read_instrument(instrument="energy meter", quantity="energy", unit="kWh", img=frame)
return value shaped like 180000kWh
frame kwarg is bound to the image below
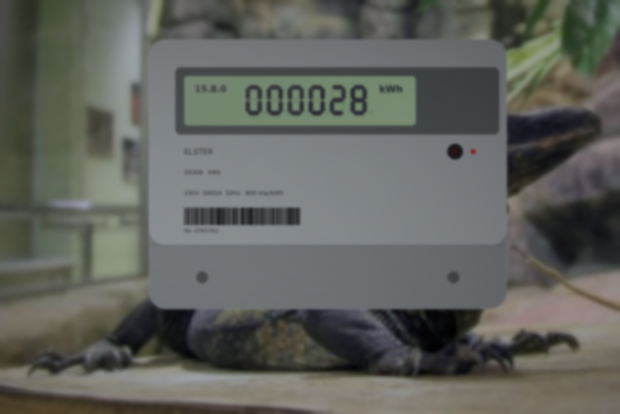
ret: 28kWh
